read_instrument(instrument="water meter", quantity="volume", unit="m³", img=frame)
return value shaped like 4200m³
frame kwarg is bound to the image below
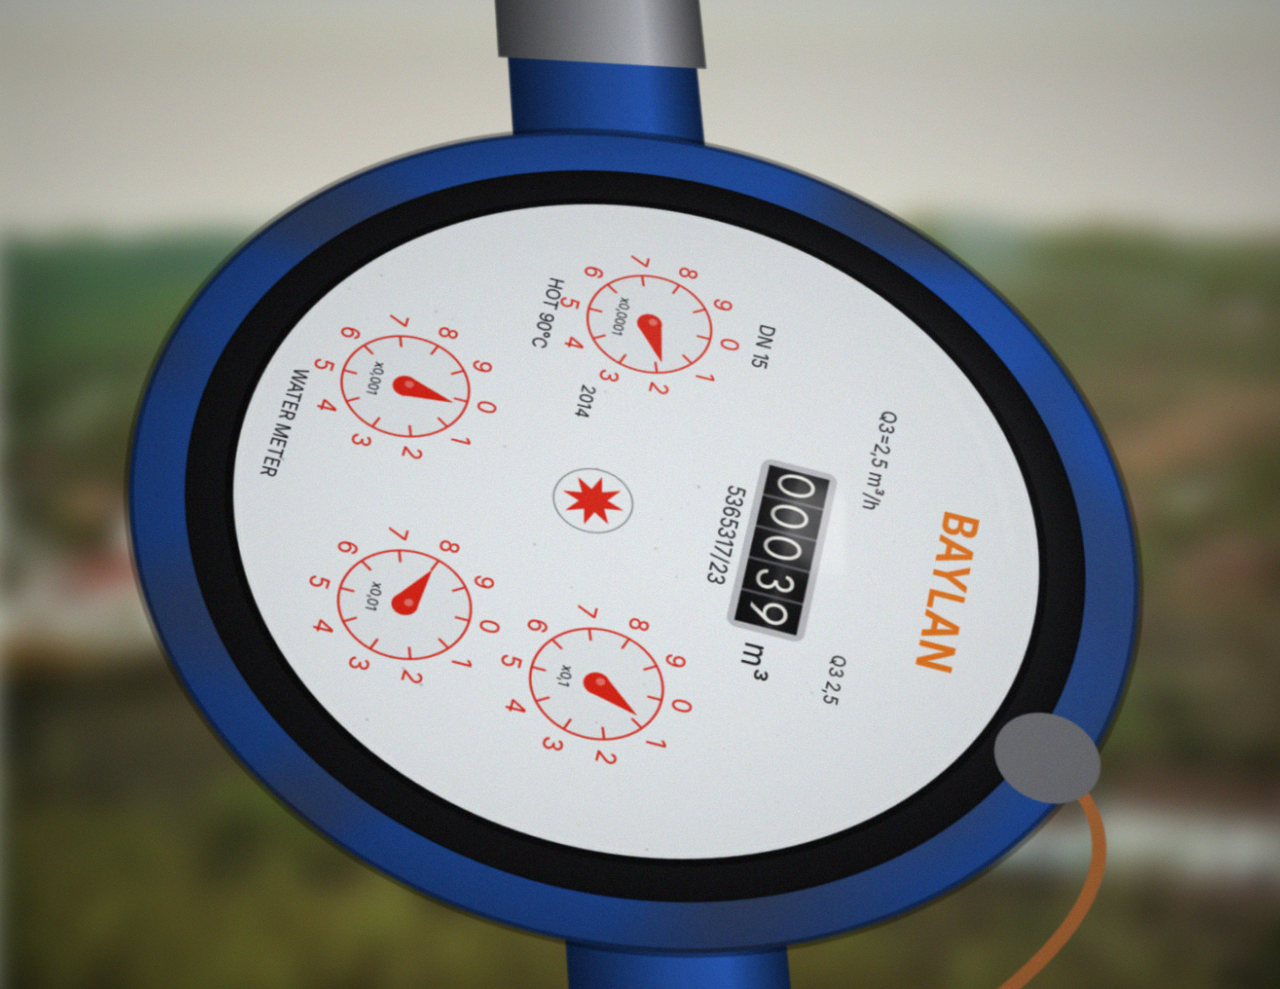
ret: 39.0801m³
